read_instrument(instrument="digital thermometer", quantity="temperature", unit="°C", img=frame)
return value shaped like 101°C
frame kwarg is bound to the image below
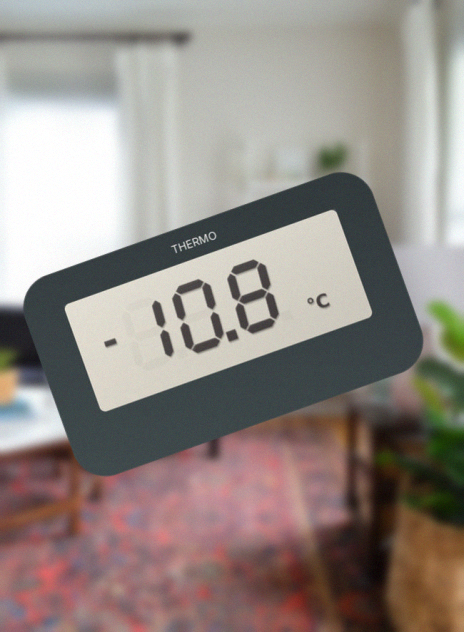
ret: -10.8°C
